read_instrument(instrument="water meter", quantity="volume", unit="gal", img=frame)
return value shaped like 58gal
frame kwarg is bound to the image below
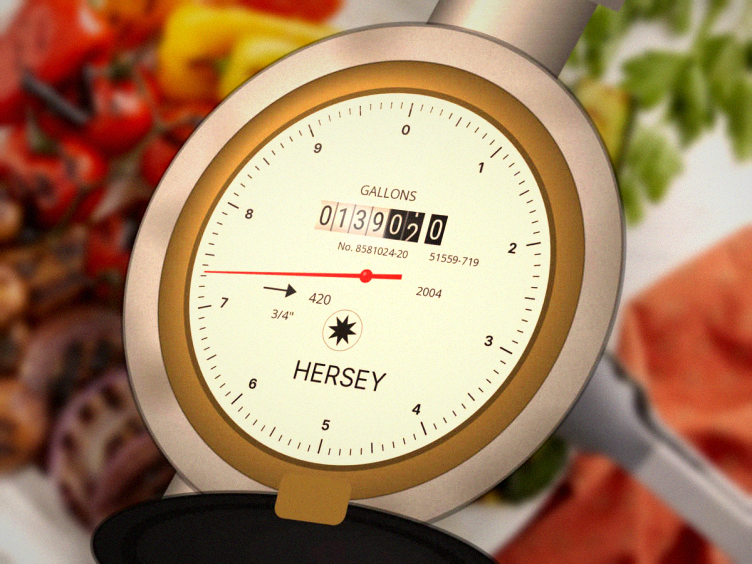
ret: 139017.3gal
